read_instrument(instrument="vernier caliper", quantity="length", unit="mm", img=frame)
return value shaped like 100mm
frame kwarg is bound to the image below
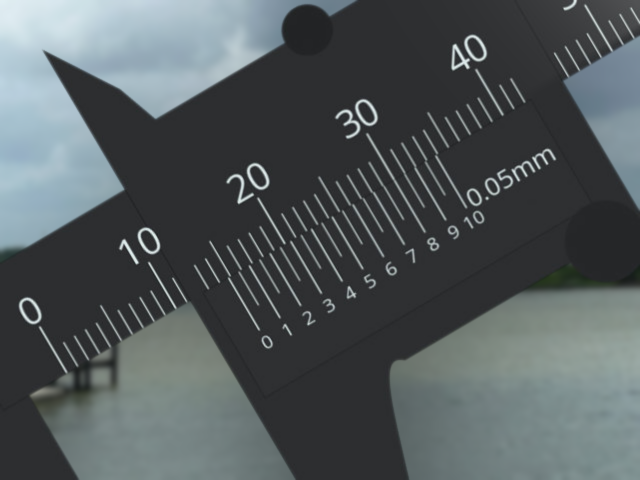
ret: 14.8mm
